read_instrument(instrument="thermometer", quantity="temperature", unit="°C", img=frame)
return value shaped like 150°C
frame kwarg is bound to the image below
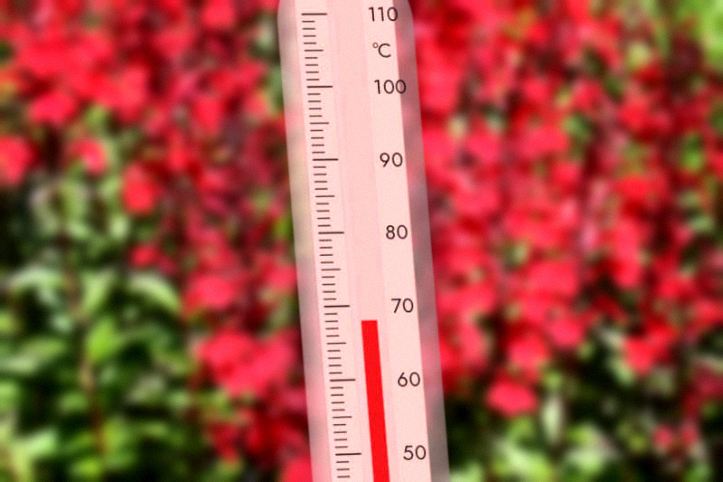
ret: 68°C
